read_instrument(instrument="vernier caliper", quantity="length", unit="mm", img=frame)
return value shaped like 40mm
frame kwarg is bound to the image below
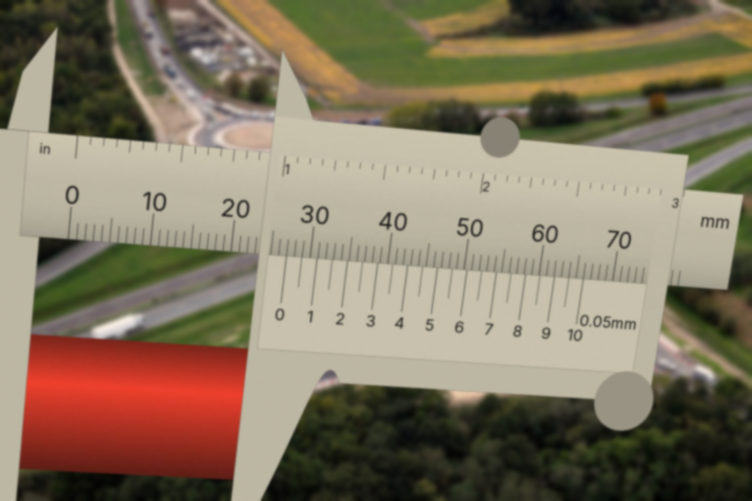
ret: 27.0mm
